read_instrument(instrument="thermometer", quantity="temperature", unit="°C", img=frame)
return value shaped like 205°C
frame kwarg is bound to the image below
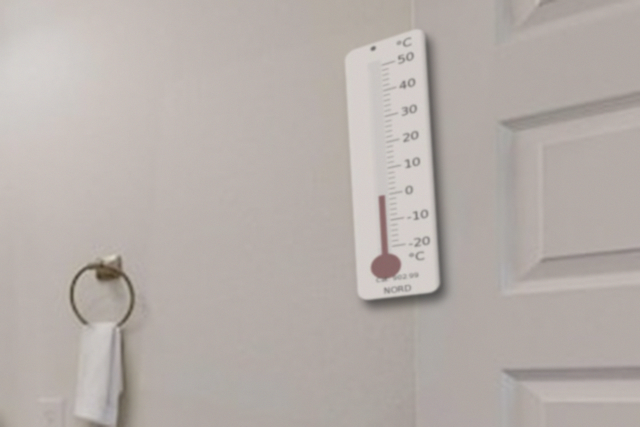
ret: 0°C
